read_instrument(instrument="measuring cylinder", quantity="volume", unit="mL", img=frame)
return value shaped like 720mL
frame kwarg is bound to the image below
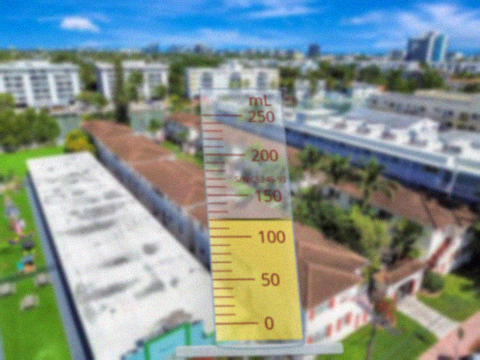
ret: 120mL
